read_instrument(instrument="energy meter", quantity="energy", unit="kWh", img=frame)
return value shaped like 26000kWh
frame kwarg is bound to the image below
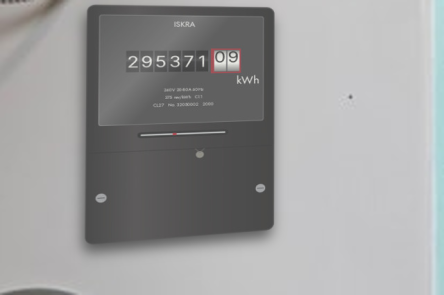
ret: 295371.09kWh
